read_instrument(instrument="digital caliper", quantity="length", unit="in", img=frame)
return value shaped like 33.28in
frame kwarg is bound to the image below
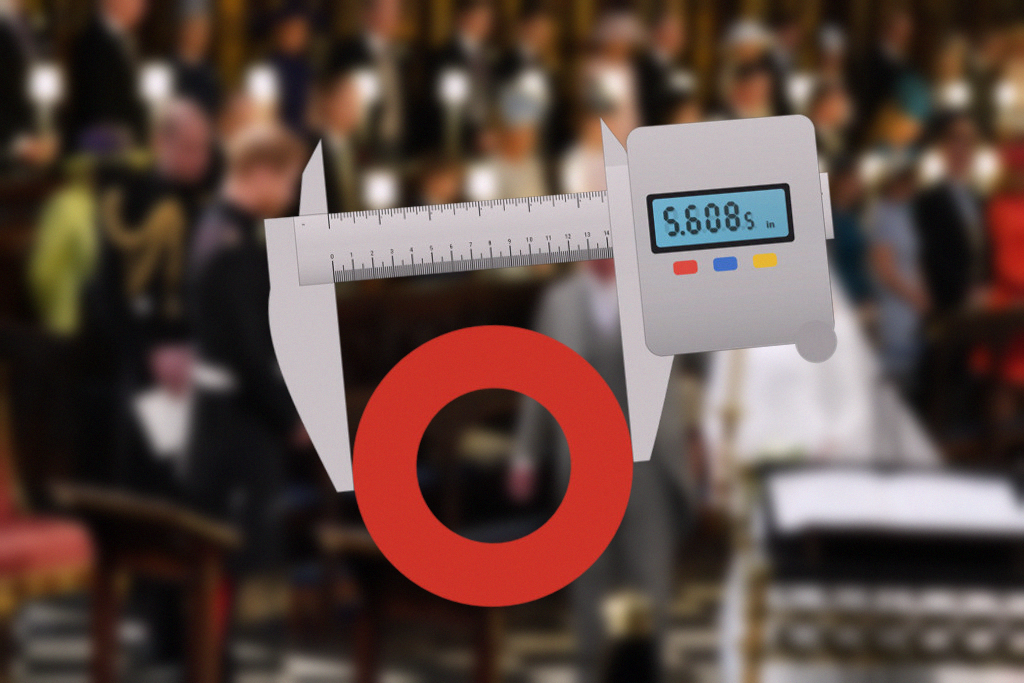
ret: 5.6085in
